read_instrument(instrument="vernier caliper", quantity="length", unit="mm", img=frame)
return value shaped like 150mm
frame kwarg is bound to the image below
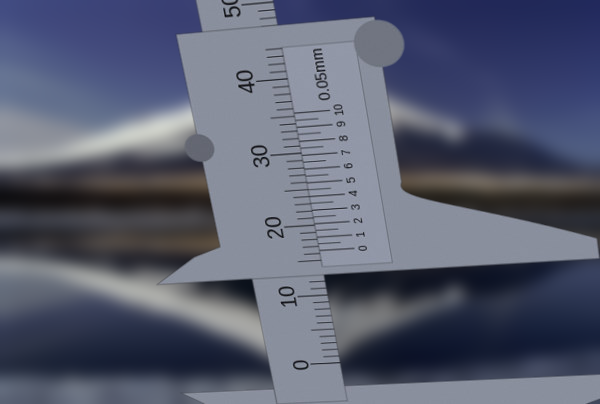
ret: 16.4mm
